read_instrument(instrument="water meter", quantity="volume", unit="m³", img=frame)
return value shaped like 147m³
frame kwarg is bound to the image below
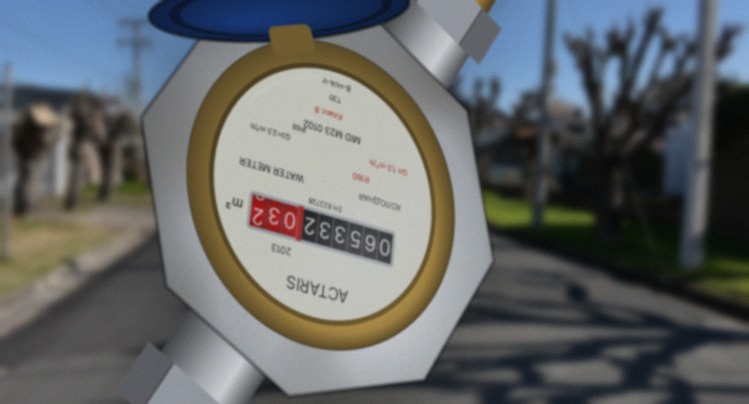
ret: 65332.032m³
